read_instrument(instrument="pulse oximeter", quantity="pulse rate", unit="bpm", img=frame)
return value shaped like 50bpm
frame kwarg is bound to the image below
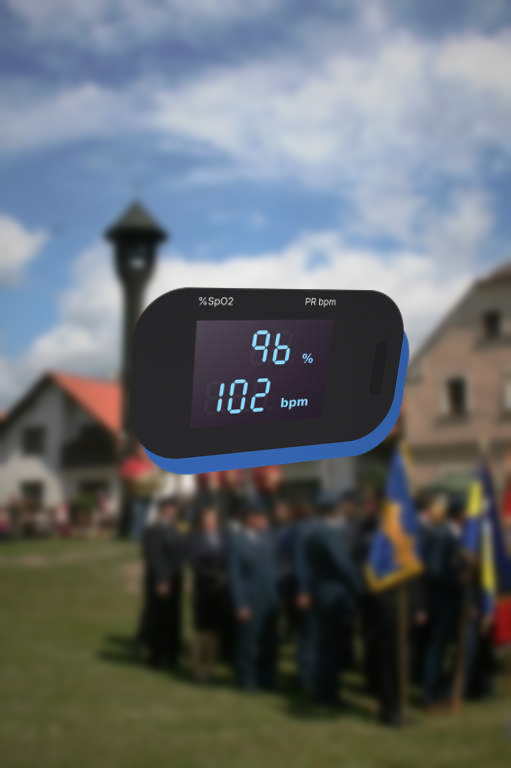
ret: 102bpm
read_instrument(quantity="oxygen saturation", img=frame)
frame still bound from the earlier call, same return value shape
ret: 96%
